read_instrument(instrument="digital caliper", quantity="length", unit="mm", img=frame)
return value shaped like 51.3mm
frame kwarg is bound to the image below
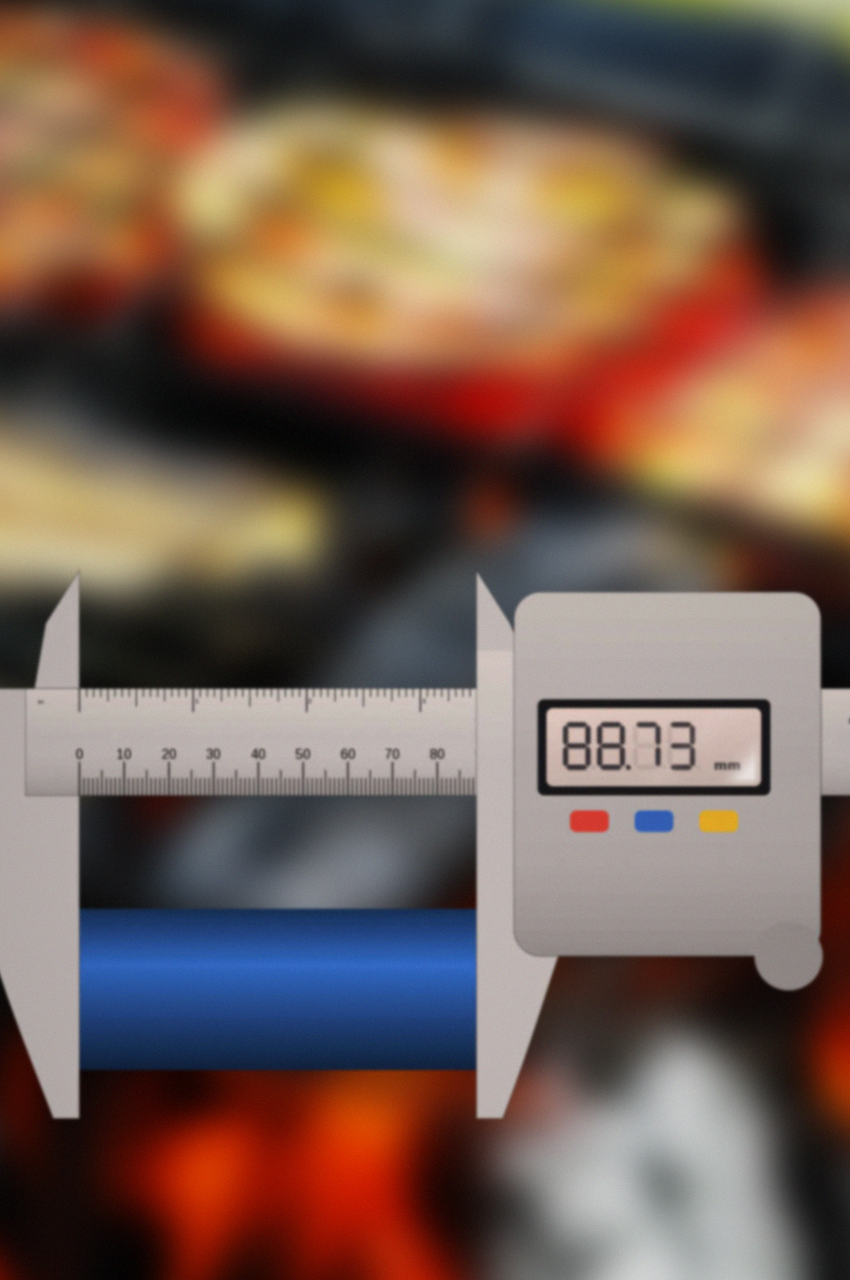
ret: 88.73mm
